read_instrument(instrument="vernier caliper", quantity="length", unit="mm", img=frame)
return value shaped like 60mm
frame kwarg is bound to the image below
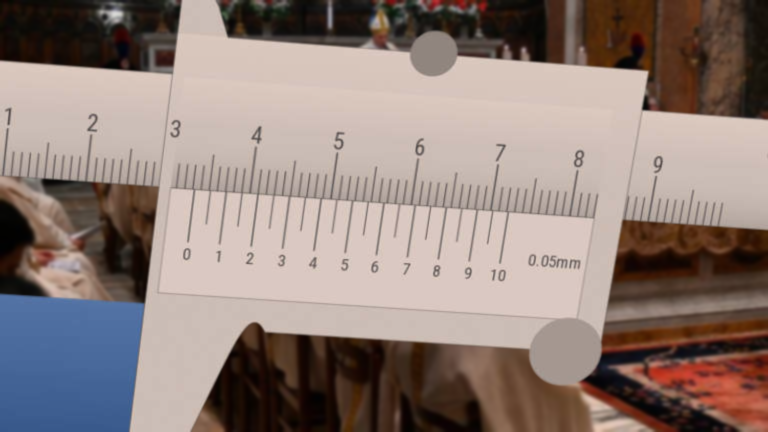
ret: 33.2mm
